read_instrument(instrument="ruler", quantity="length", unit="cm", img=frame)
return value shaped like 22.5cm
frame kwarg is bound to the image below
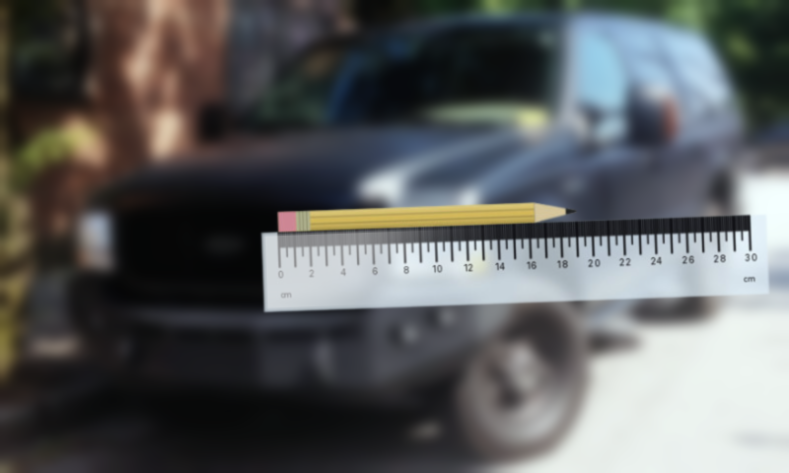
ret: 19cm
